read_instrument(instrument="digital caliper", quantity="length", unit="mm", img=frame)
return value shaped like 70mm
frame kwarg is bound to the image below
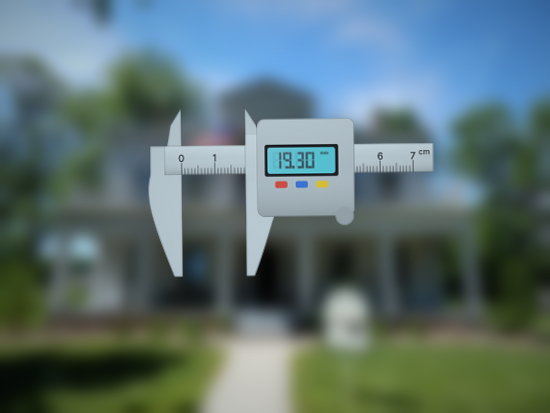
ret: 19.30mm
